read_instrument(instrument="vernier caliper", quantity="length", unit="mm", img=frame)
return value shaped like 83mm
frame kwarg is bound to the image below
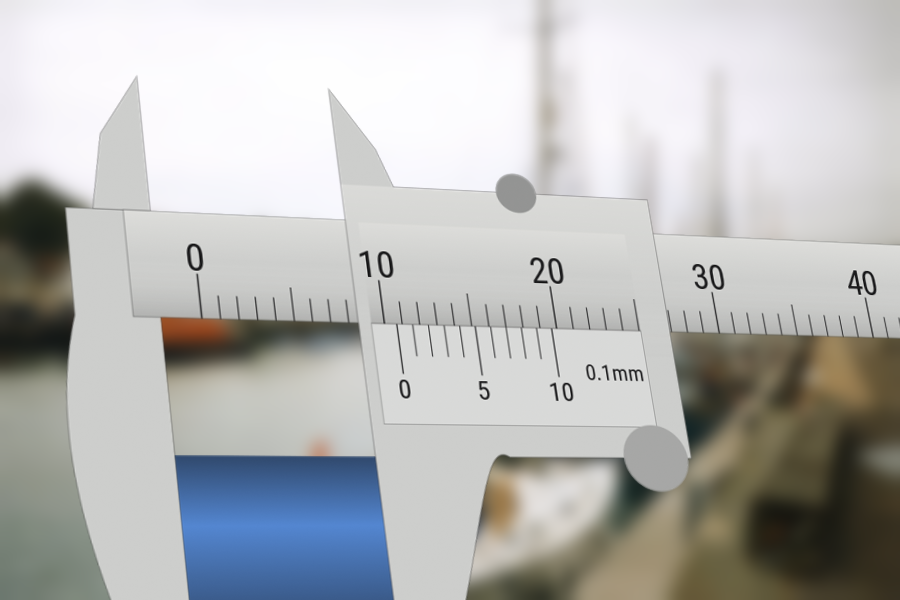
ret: 10.7mm
